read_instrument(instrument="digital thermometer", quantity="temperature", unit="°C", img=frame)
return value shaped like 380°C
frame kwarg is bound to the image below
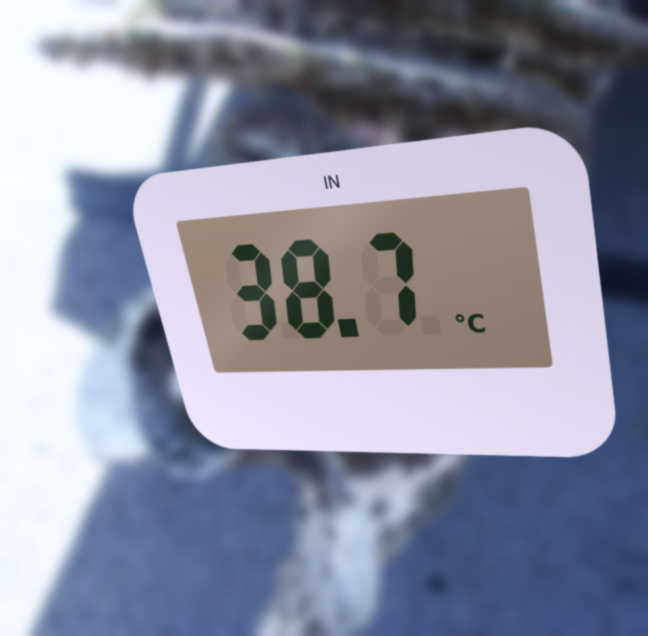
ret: 38.7°C
